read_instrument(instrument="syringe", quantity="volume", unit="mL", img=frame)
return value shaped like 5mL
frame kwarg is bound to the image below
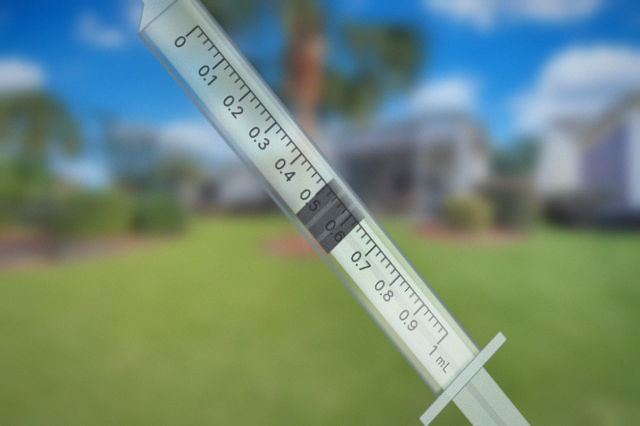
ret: 0.5mL
